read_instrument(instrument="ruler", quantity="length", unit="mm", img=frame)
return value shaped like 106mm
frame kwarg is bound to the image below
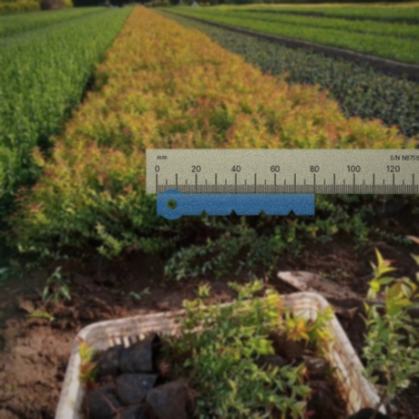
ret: 80mm
